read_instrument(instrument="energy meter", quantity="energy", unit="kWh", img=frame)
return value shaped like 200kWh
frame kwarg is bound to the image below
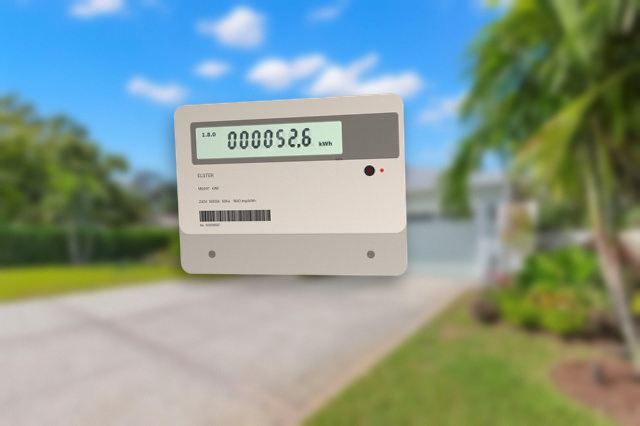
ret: 52.6kWh
